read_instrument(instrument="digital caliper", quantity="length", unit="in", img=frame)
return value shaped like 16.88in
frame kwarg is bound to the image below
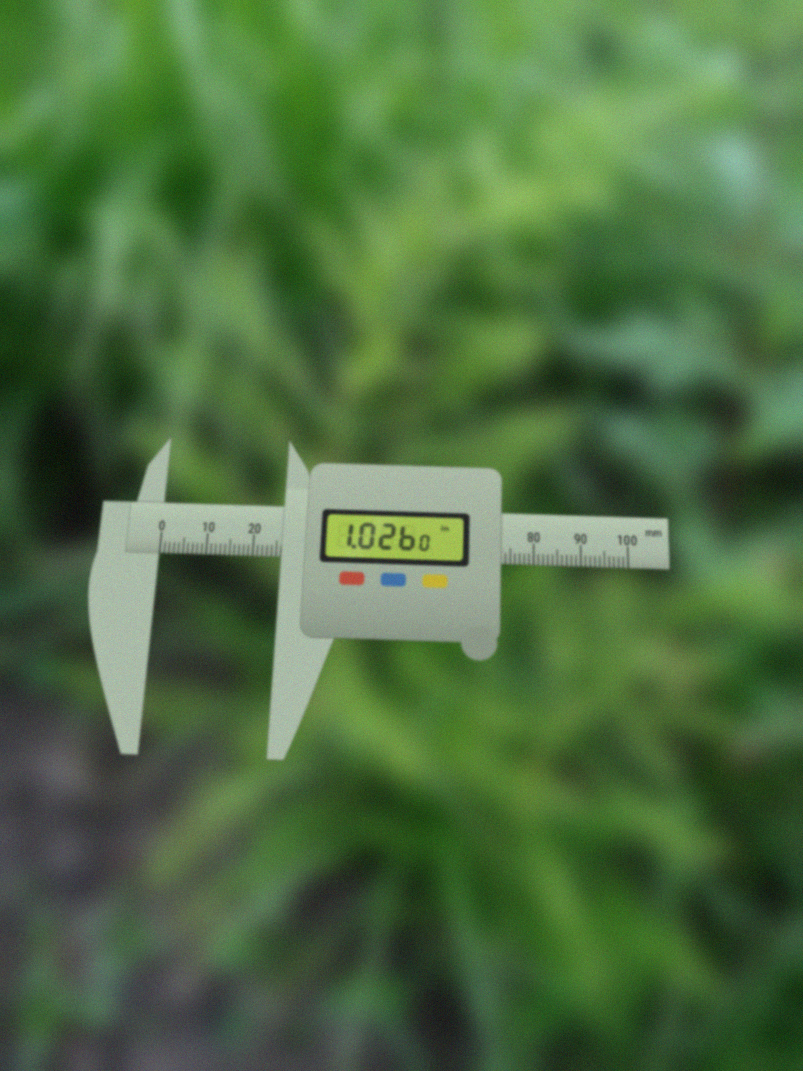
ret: 1.0260in
